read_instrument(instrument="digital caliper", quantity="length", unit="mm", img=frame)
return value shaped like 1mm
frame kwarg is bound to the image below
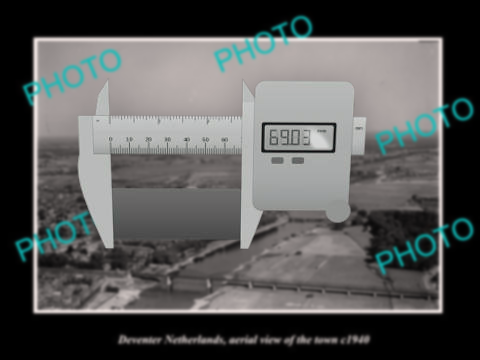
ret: 69.03mm
